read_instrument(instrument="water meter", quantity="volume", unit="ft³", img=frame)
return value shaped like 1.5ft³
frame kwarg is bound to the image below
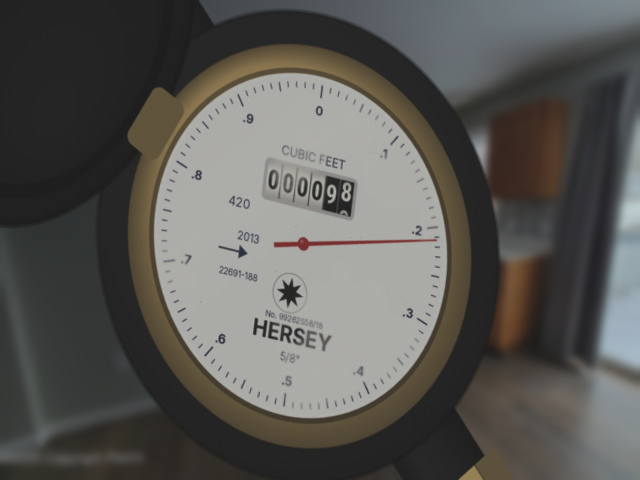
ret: 98.21ft³
